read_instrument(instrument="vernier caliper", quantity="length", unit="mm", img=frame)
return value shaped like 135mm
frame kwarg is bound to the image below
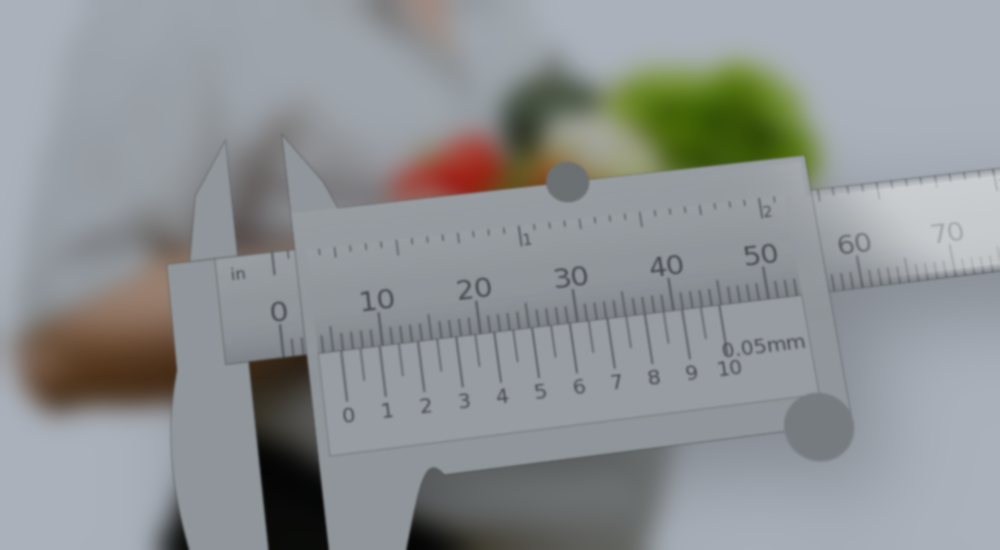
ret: 5.8mm
